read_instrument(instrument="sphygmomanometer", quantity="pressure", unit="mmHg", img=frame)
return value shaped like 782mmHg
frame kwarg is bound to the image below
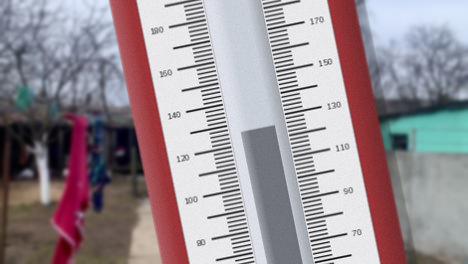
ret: 126mmHg
